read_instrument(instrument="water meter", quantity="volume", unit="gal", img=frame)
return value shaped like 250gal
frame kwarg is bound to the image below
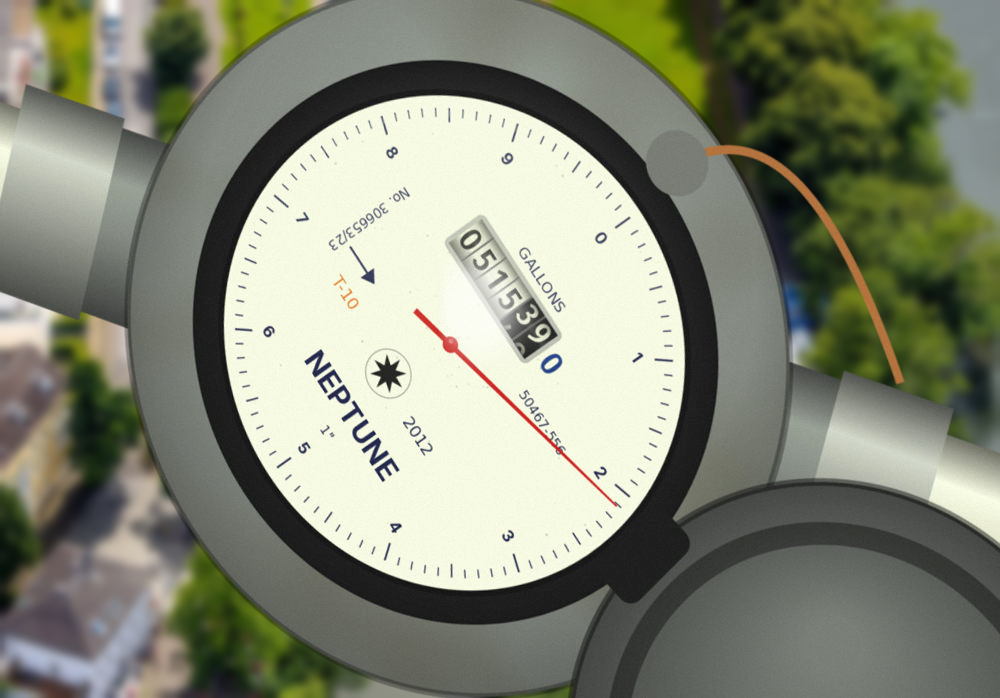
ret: 515392.1gal
